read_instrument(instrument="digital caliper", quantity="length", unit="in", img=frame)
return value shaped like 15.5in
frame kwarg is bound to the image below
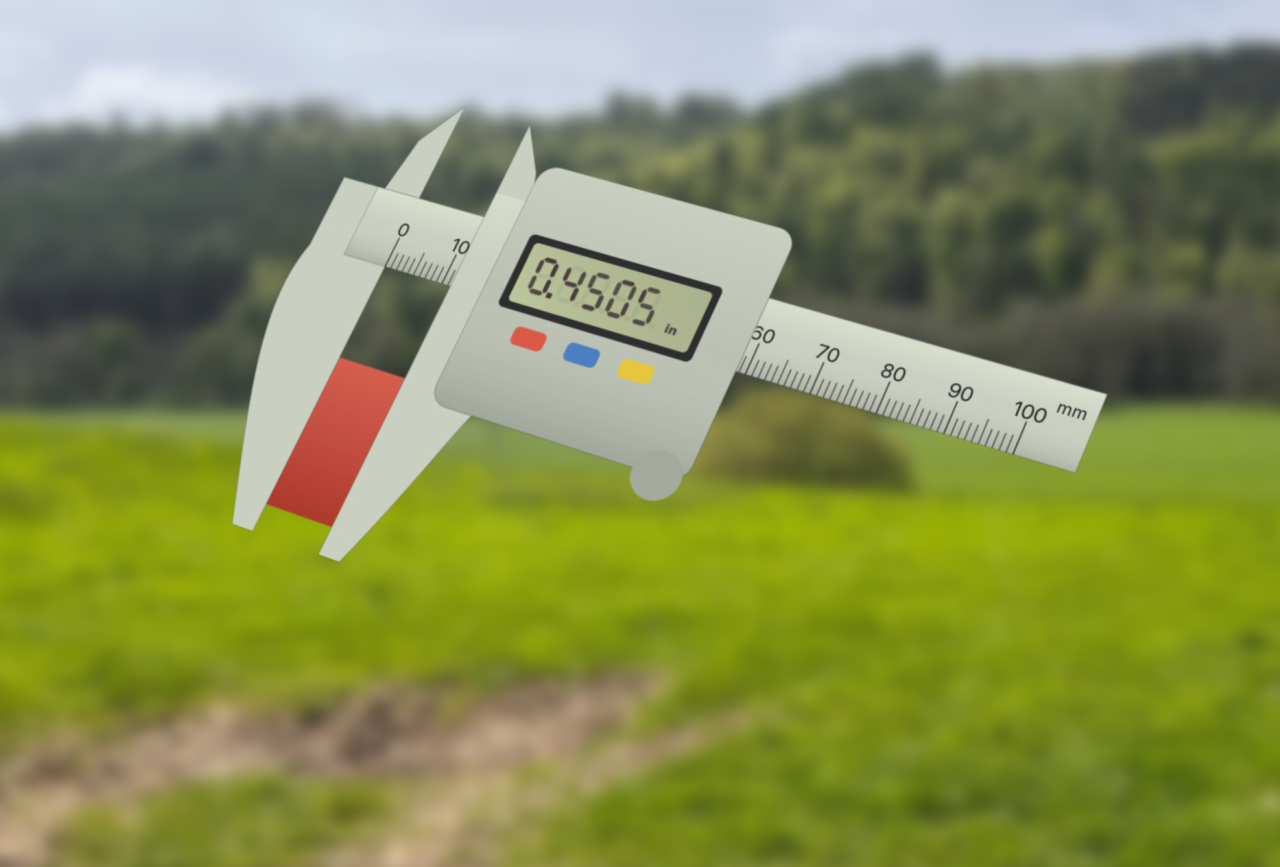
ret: 0.4505in
